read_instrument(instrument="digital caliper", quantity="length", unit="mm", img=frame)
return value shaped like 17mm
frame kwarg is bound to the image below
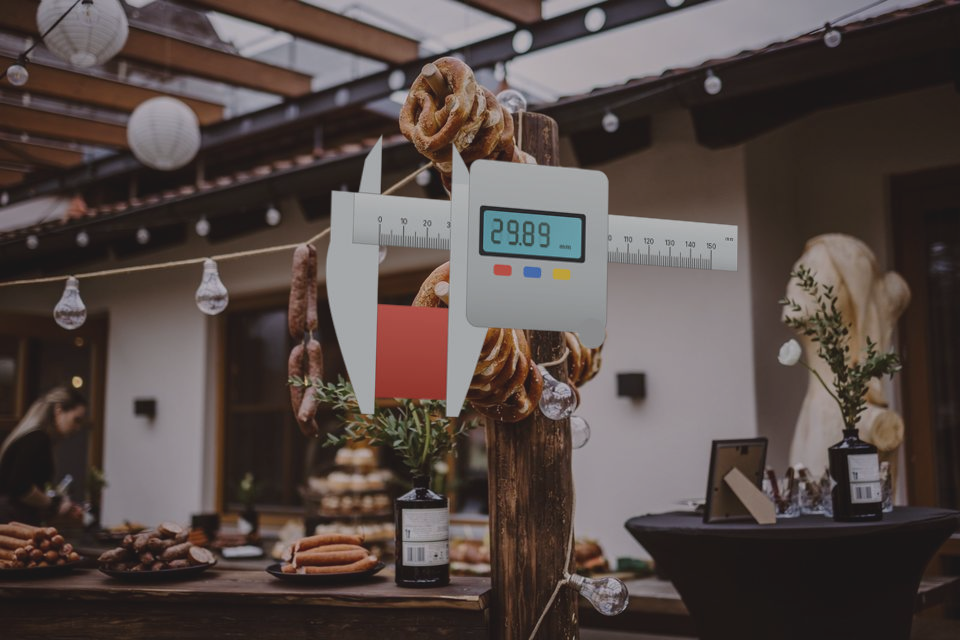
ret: 29.89mm
